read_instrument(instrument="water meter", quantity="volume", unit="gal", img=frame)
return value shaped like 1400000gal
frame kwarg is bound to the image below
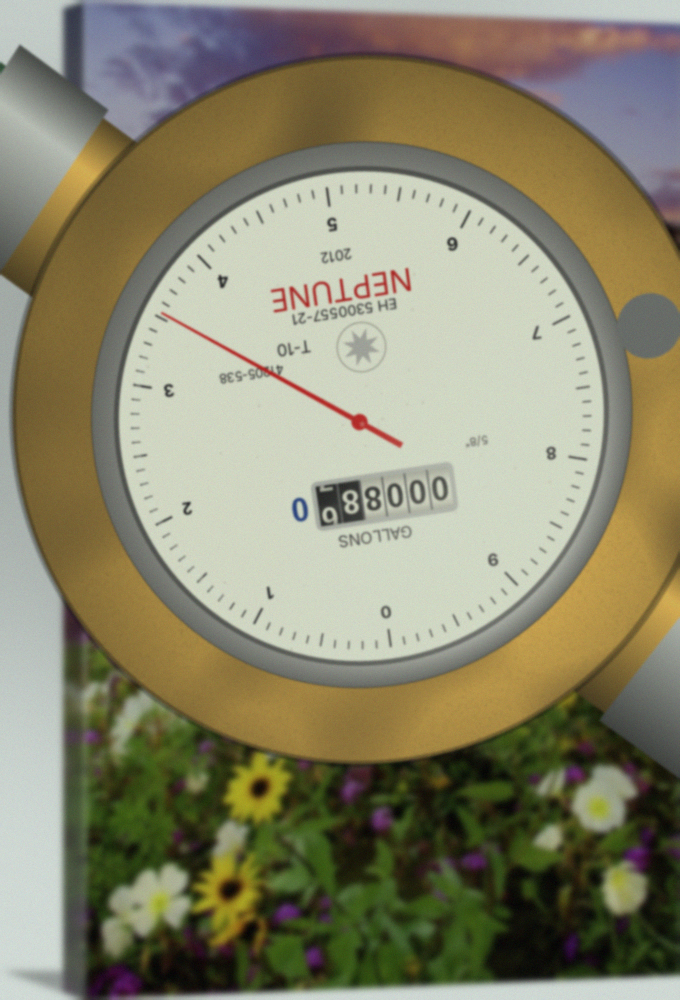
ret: 8863.5gal
